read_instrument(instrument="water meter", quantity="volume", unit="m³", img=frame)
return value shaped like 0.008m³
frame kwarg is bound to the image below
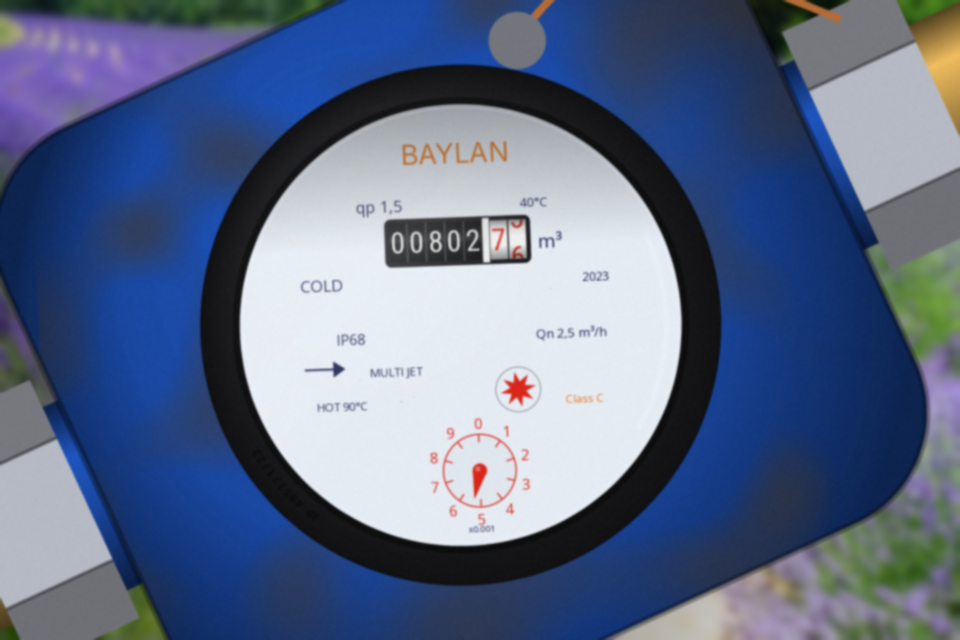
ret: 802.755m³
